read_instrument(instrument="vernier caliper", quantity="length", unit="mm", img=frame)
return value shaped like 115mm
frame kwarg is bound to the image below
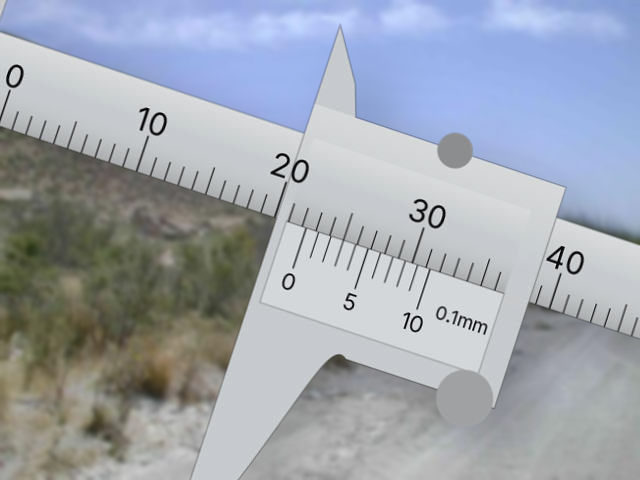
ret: 22.3mm
